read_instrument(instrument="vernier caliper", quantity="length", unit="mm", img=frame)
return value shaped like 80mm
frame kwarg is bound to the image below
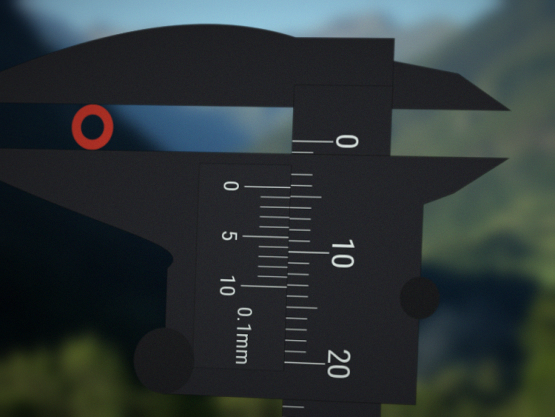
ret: 4.2mm
